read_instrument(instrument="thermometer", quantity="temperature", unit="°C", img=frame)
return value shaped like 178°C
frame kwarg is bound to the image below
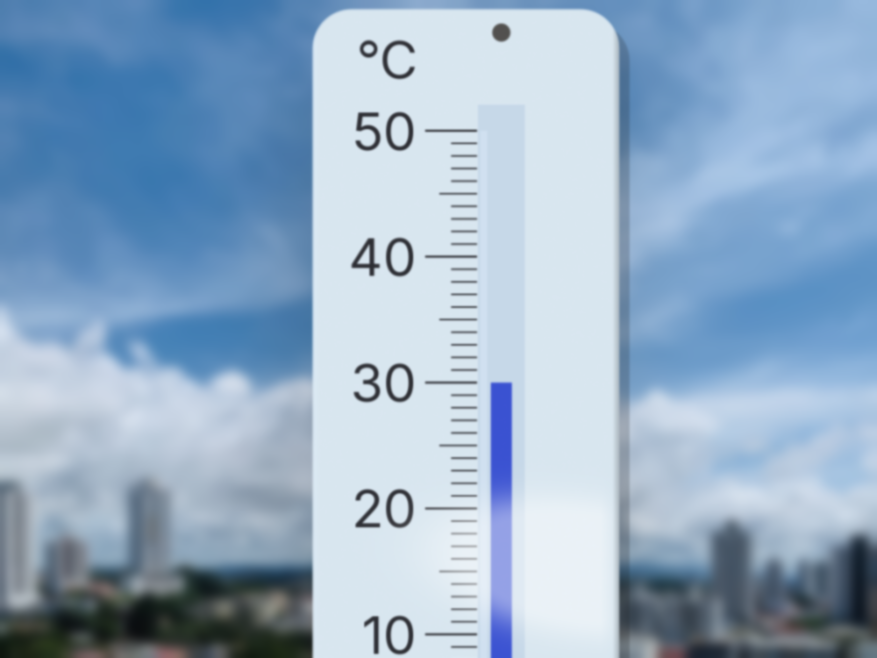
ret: 30°C
